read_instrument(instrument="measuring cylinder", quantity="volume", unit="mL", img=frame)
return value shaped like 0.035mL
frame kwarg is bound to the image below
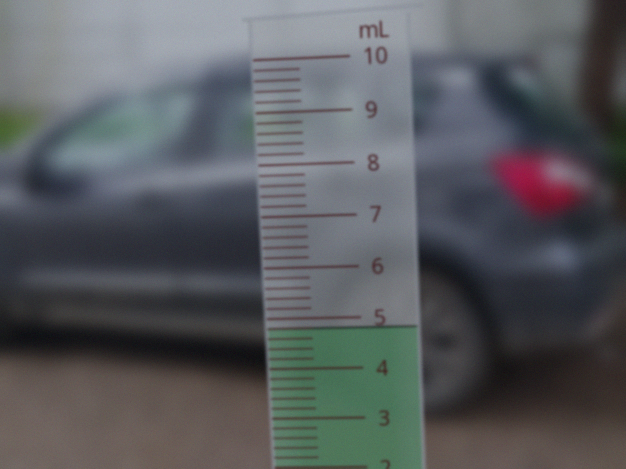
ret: 4.8mL
